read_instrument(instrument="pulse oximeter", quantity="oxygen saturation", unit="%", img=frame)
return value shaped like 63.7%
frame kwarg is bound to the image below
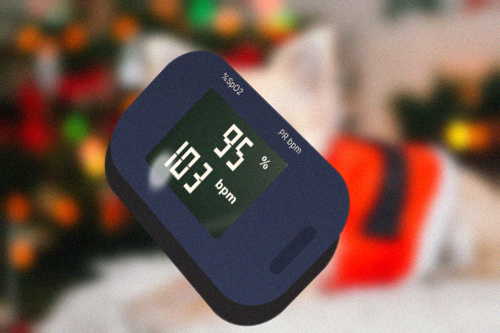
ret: 95%
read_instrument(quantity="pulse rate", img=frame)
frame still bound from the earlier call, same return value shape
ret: 103bpm
